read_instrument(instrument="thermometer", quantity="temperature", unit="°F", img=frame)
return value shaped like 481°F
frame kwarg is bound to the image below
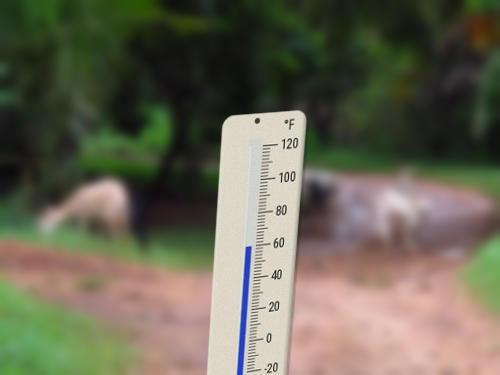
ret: 60°F
